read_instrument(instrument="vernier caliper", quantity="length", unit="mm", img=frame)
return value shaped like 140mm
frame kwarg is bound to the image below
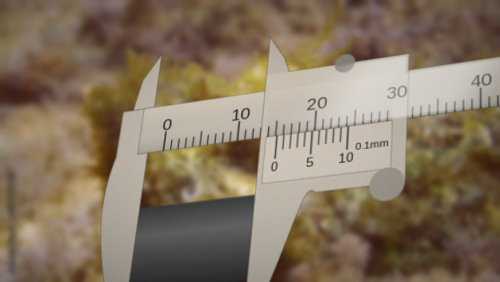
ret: 15.2mm
